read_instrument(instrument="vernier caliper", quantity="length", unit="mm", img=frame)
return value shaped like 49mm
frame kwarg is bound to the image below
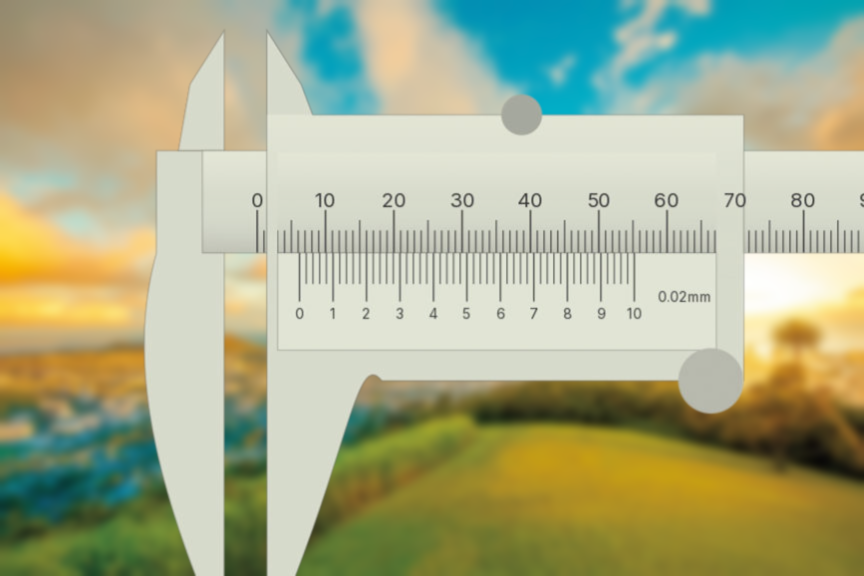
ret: 6.2mm
